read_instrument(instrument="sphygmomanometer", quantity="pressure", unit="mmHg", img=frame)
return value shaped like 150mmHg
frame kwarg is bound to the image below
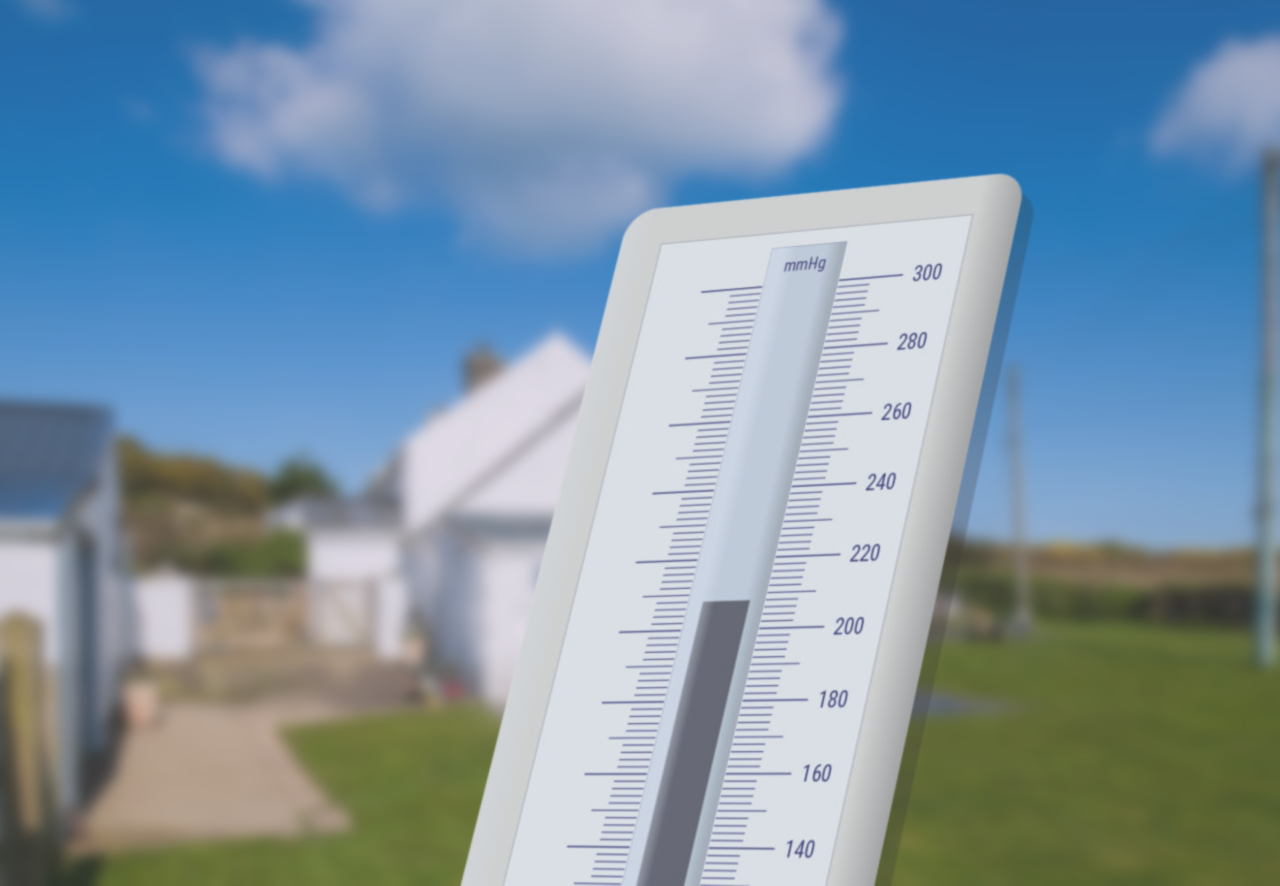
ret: 208mmHg
